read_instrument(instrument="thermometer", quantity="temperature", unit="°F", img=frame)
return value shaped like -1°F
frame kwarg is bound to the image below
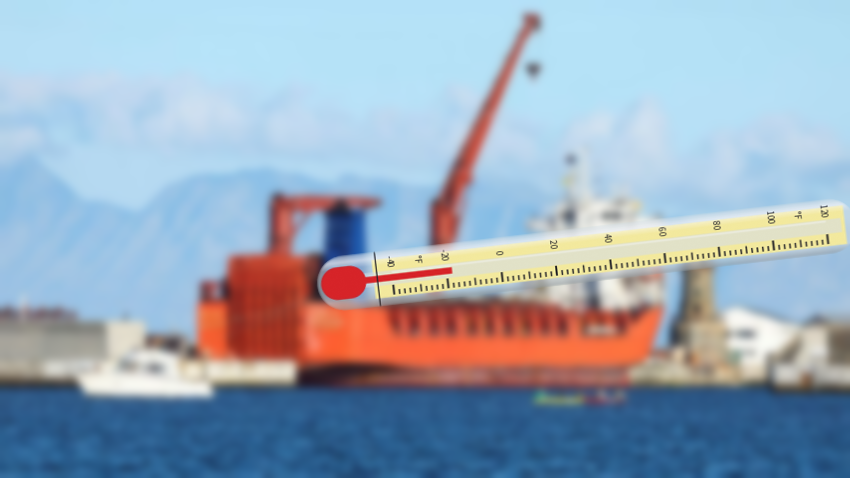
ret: -18°F
